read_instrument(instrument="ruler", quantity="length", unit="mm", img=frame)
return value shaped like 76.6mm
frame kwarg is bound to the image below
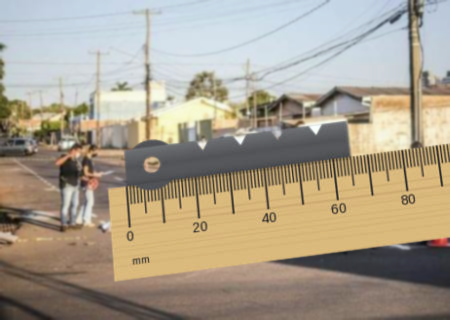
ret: 65mm
